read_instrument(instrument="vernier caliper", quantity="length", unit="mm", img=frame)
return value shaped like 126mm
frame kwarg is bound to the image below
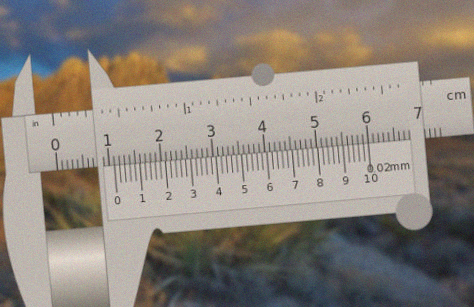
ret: 11.0mm
